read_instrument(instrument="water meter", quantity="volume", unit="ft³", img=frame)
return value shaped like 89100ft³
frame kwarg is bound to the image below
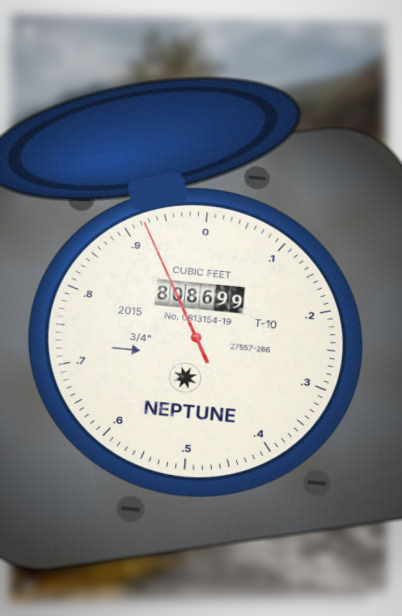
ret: 808698.92ft³
